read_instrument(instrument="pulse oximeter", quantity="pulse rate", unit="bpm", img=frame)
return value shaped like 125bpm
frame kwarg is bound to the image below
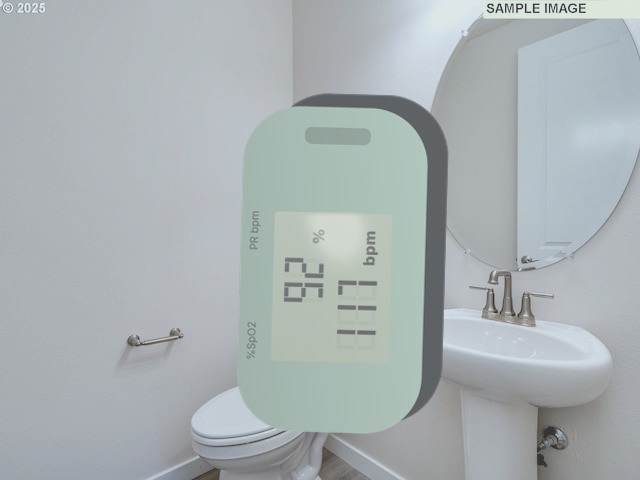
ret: 117bpm
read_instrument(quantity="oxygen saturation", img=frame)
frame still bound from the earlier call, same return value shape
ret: 92%
